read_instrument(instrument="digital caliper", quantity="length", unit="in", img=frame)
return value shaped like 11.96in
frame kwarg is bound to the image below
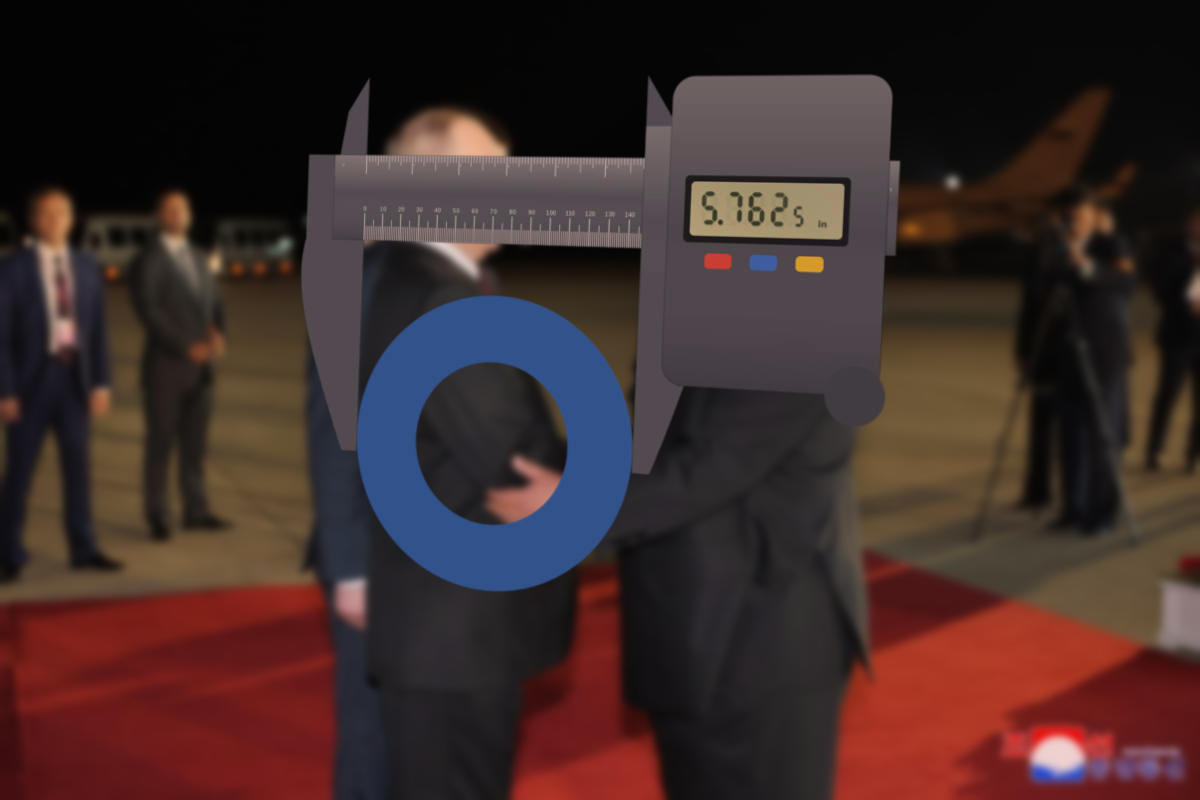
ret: 5.7625in
